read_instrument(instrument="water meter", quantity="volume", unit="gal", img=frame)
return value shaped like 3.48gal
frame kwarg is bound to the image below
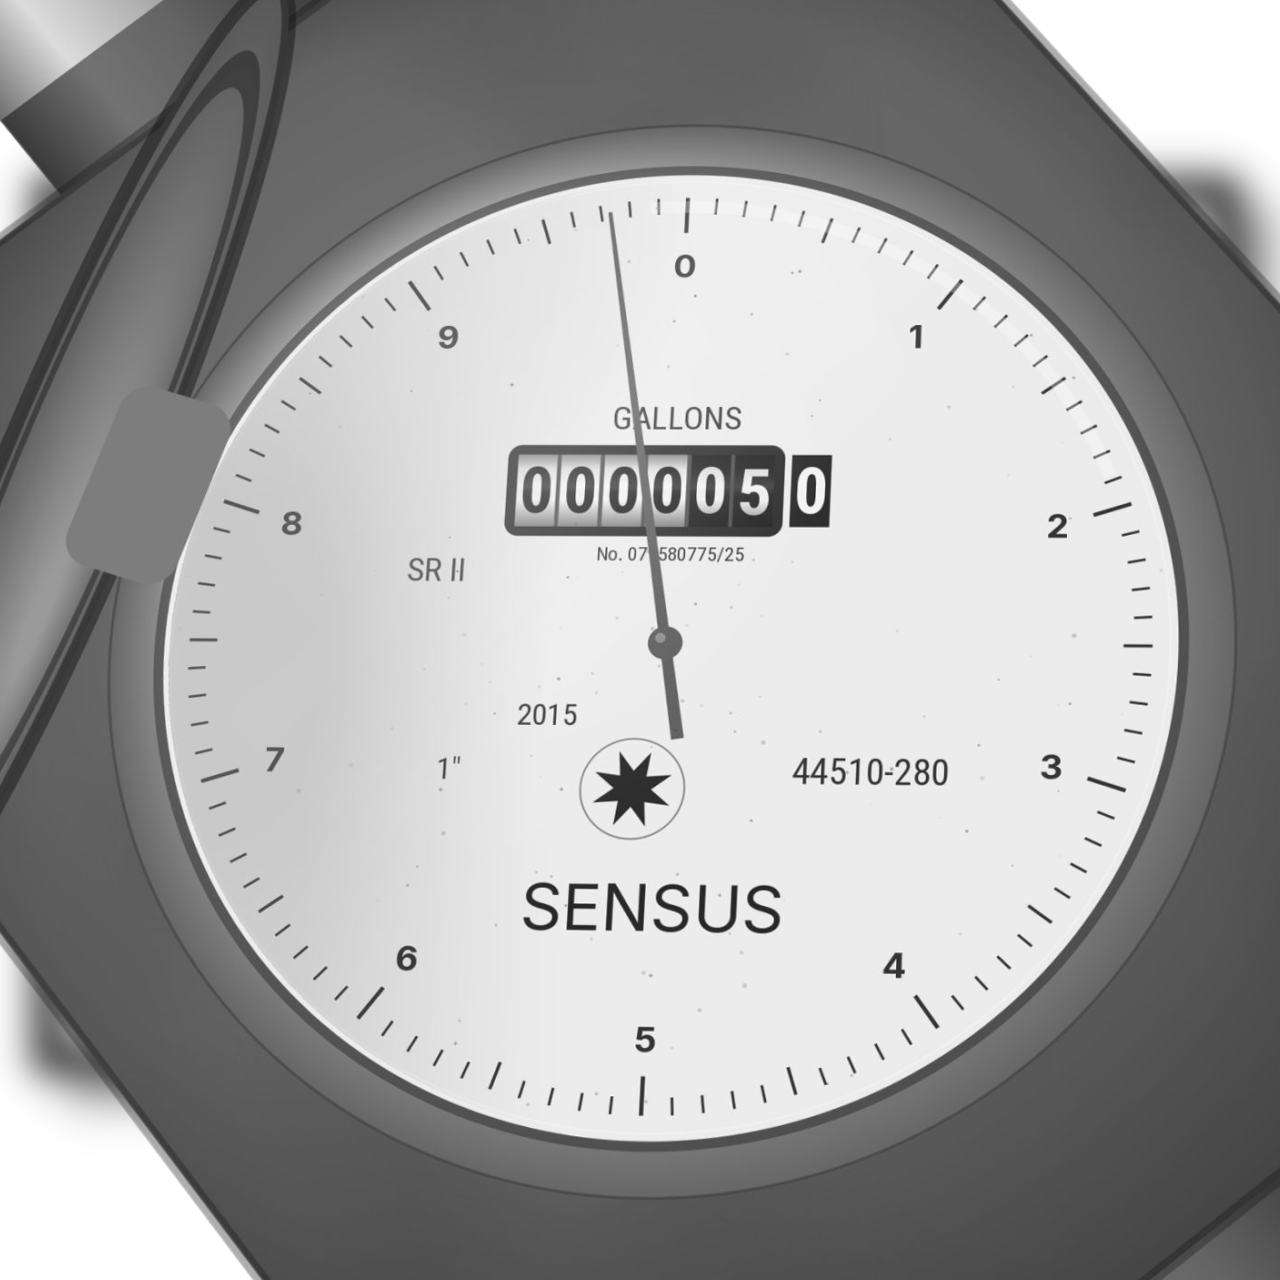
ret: 49.7gal
